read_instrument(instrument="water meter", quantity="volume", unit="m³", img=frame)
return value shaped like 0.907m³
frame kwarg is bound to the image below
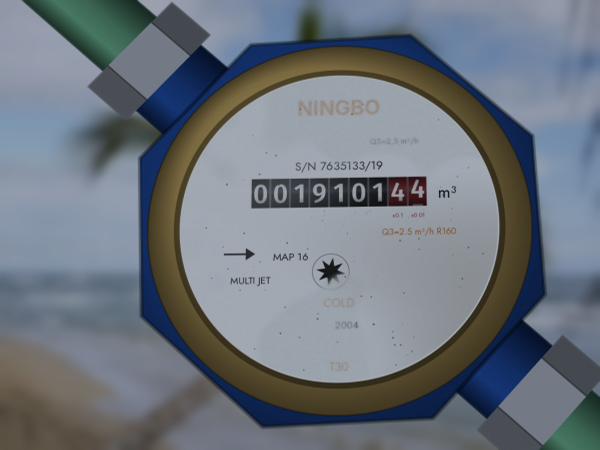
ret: 19101.44m³
